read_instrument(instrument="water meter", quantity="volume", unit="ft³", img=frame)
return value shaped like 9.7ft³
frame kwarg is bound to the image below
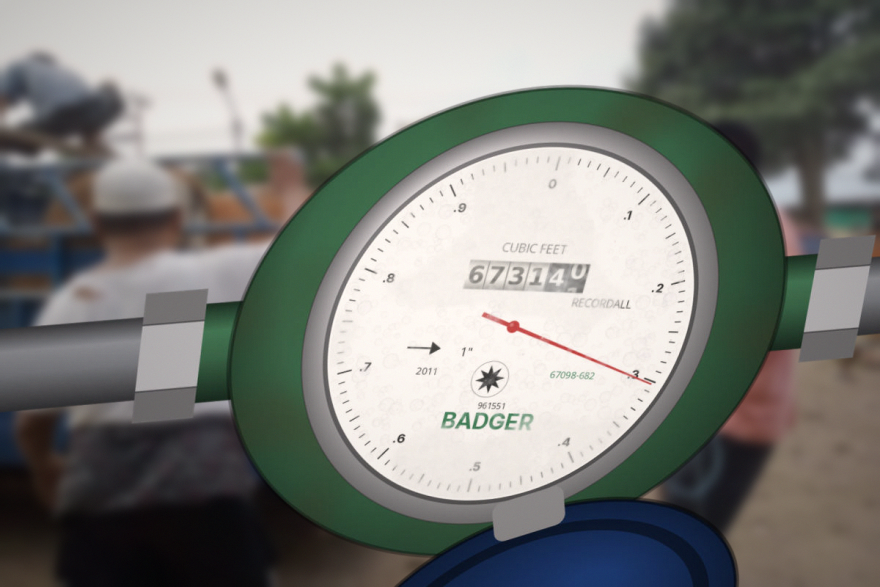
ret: 673140.30ft³
